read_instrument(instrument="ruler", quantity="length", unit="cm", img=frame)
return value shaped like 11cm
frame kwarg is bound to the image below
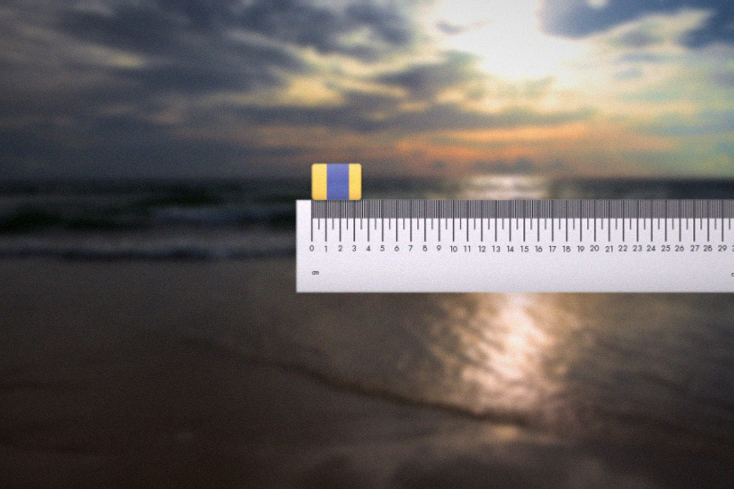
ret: 3.5cm
